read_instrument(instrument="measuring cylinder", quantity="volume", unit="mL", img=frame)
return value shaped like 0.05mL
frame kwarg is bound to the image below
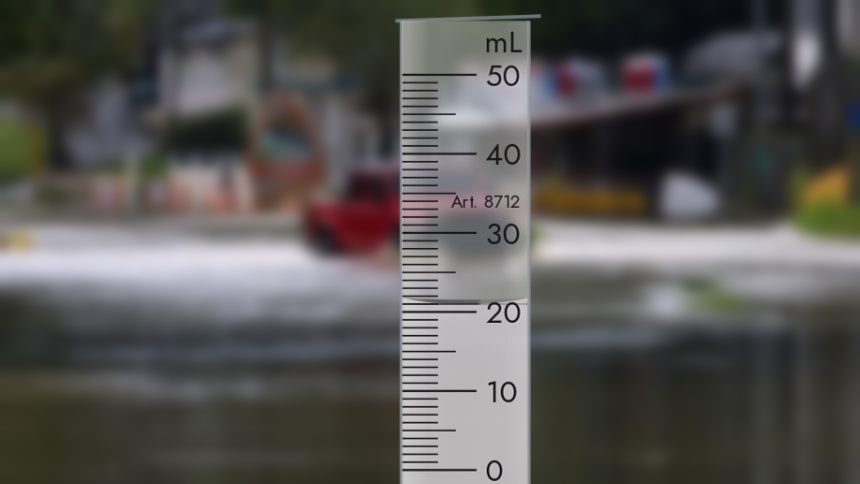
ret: 21mL
